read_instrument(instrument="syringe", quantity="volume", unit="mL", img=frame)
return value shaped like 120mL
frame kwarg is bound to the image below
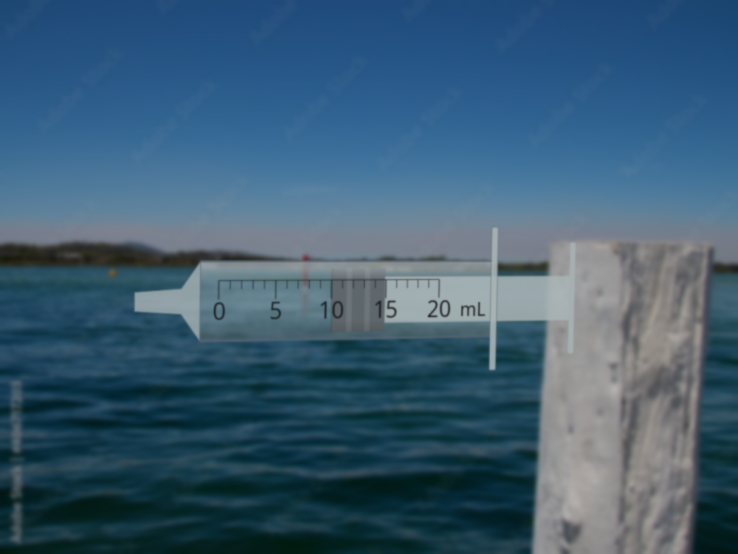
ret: 10mL
